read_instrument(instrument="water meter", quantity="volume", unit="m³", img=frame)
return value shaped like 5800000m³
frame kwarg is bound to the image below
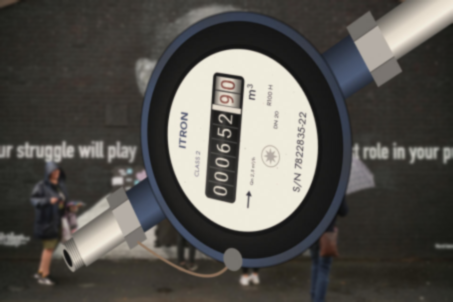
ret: 652.90m³
